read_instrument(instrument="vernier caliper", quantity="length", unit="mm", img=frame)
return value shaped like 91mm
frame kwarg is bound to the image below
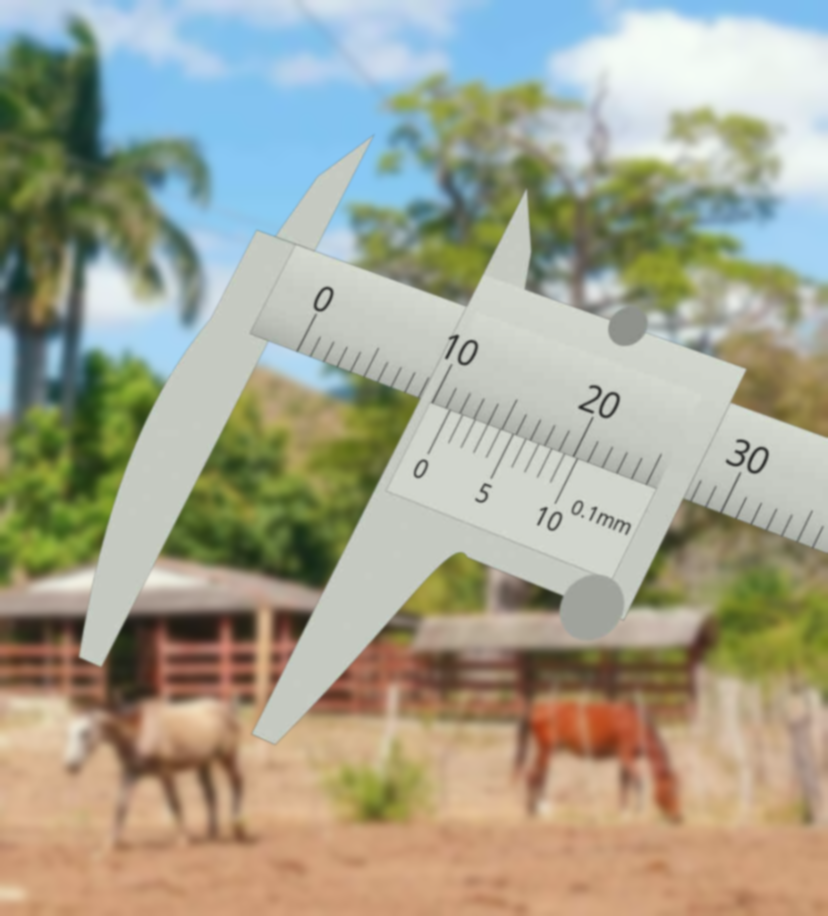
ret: 11.3mm
